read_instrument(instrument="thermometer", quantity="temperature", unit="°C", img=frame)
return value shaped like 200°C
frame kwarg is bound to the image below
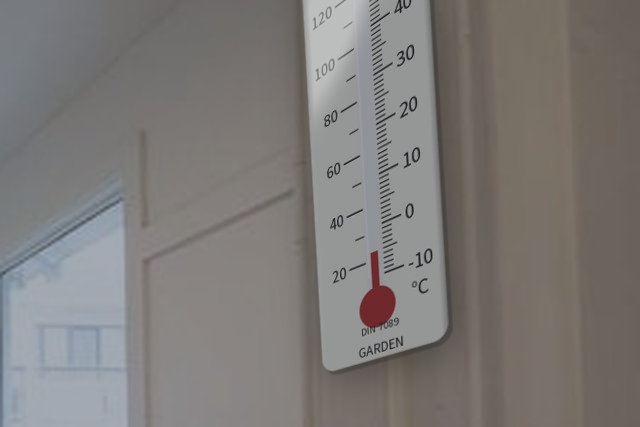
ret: -5°C
